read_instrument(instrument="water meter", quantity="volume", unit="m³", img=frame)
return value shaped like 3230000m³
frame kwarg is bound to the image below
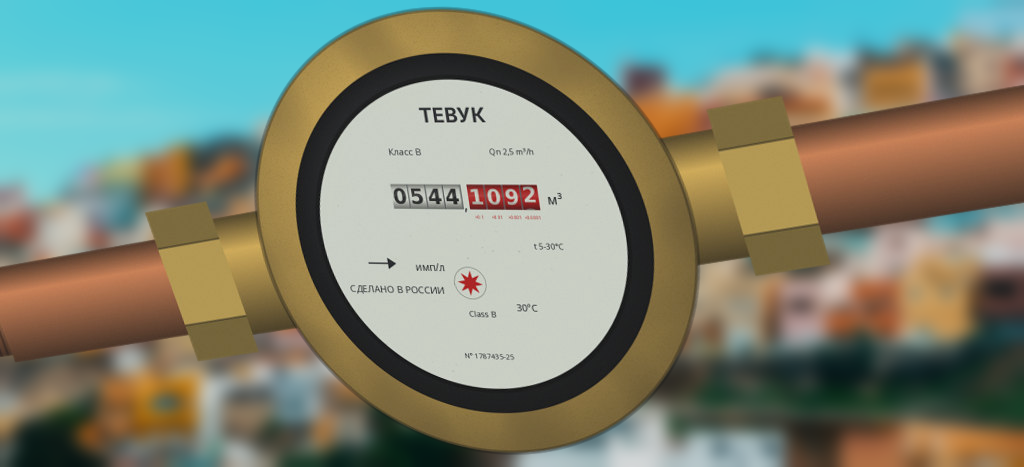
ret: 544.1092m³
